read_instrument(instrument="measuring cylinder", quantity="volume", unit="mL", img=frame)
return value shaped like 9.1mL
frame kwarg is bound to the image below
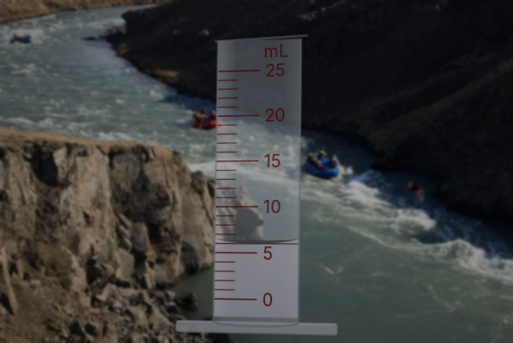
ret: 6mL
